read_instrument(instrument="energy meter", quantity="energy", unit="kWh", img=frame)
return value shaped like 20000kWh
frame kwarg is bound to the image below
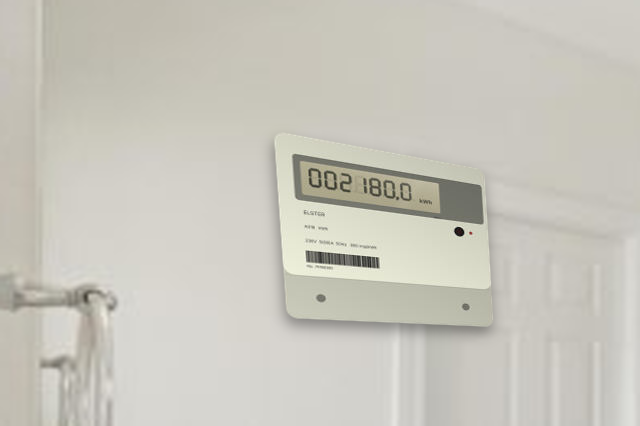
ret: 2180.0kWh
